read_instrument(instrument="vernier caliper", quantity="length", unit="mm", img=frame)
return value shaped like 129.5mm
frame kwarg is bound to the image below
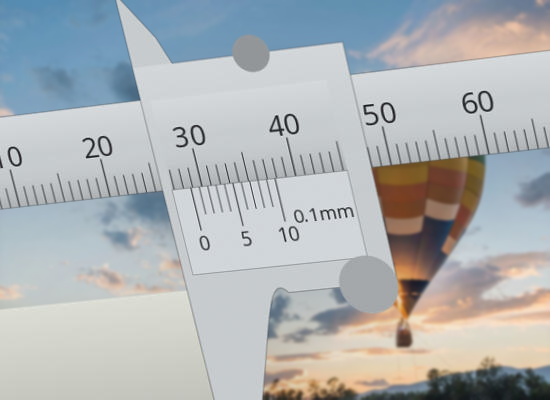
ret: 28.8mm
